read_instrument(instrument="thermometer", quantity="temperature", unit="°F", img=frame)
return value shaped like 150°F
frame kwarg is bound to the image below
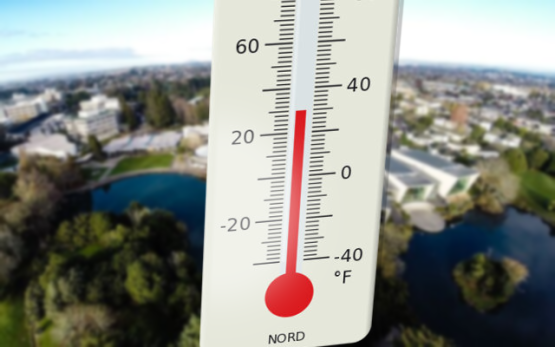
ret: 30°F
